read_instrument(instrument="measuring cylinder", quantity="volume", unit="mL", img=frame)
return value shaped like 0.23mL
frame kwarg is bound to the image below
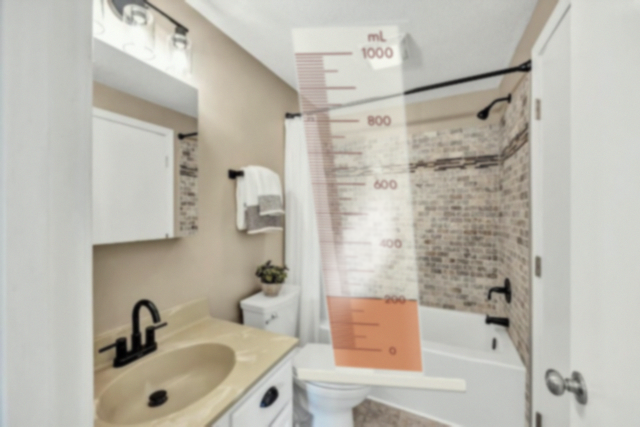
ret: 200mL
